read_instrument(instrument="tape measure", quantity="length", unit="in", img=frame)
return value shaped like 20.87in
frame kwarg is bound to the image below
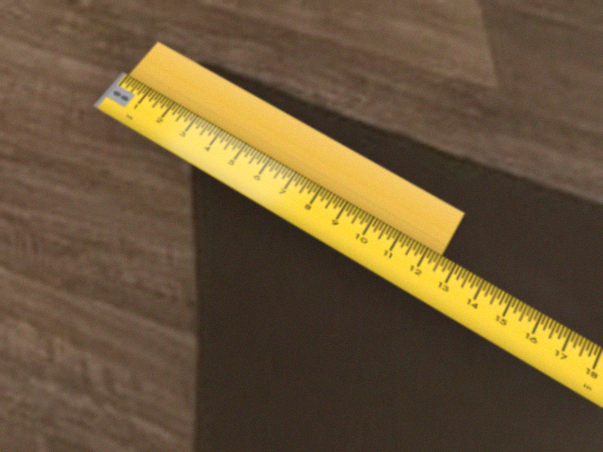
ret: 12.5in
